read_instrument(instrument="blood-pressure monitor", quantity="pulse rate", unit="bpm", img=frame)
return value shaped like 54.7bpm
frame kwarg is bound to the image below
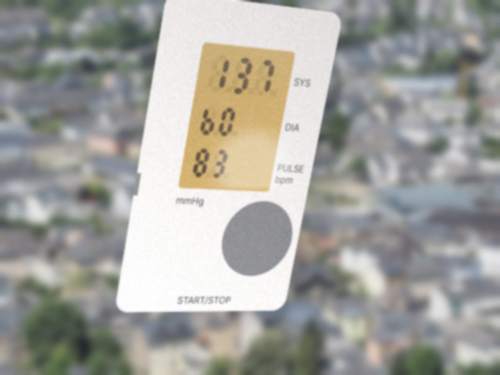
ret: 83bpm
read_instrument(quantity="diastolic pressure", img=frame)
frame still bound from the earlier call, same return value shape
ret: 60mmHg
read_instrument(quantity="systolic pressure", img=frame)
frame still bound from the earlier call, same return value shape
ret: 137mmHg
